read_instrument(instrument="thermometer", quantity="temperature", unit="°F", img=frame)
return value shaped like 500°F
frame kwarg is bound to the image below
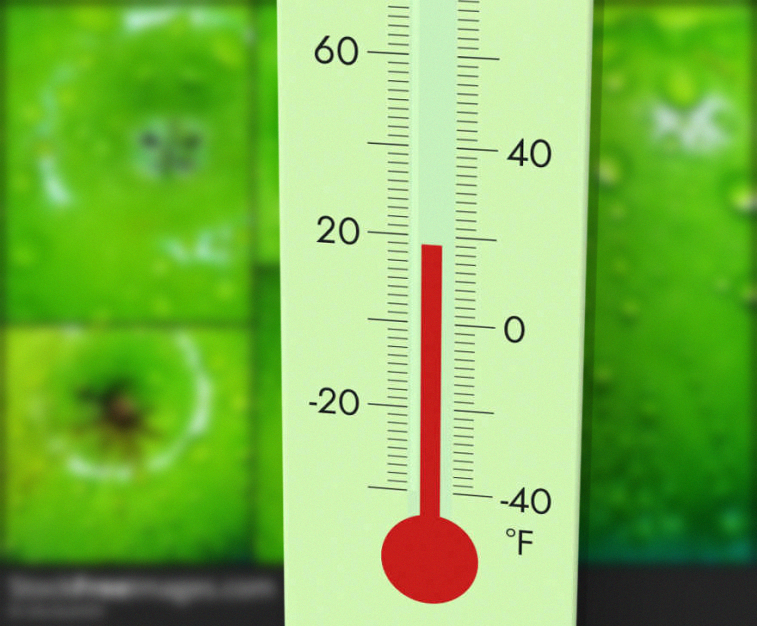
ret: 18°F
